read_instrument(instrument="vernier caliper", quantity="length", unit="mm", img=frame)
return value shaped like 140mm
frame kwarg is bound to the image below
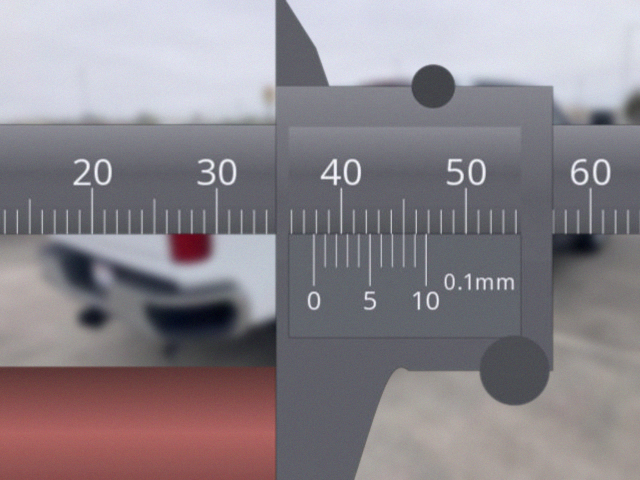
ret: 37.8mm
